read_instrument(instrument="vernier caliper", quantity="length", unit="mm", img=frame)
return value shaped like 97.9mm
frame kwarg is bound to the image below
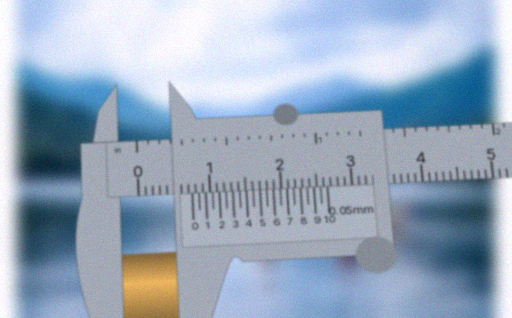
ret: 7.5mm
